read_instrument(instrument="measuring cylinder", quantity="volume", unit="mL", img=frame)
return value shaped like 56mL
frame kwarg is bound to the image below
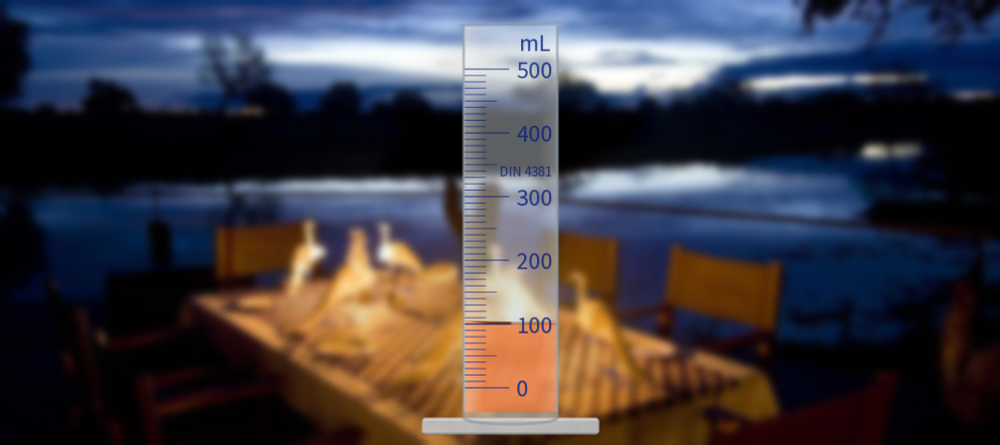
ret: 100mL
